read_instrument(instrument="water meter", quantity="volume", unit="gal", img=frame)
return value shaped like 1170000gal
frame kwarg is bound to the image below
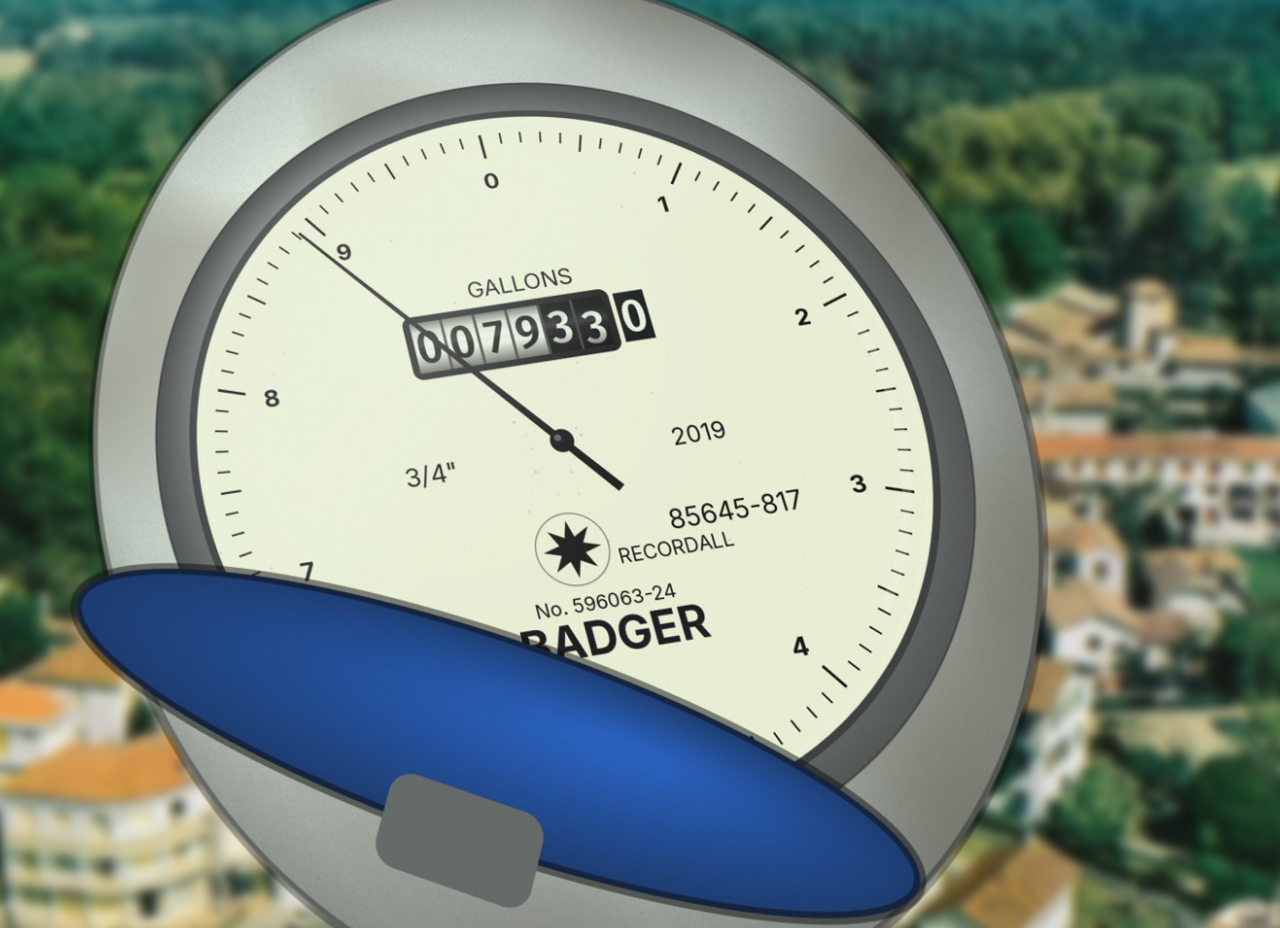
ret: 79328.9gal
